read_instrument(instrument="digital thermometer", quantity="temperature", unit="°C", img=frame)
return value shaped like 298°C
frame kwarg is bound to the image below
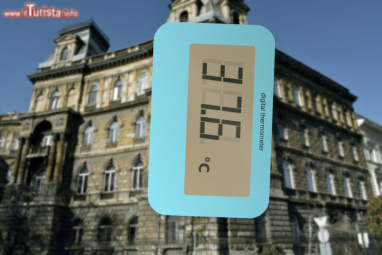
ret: 37.6°C
